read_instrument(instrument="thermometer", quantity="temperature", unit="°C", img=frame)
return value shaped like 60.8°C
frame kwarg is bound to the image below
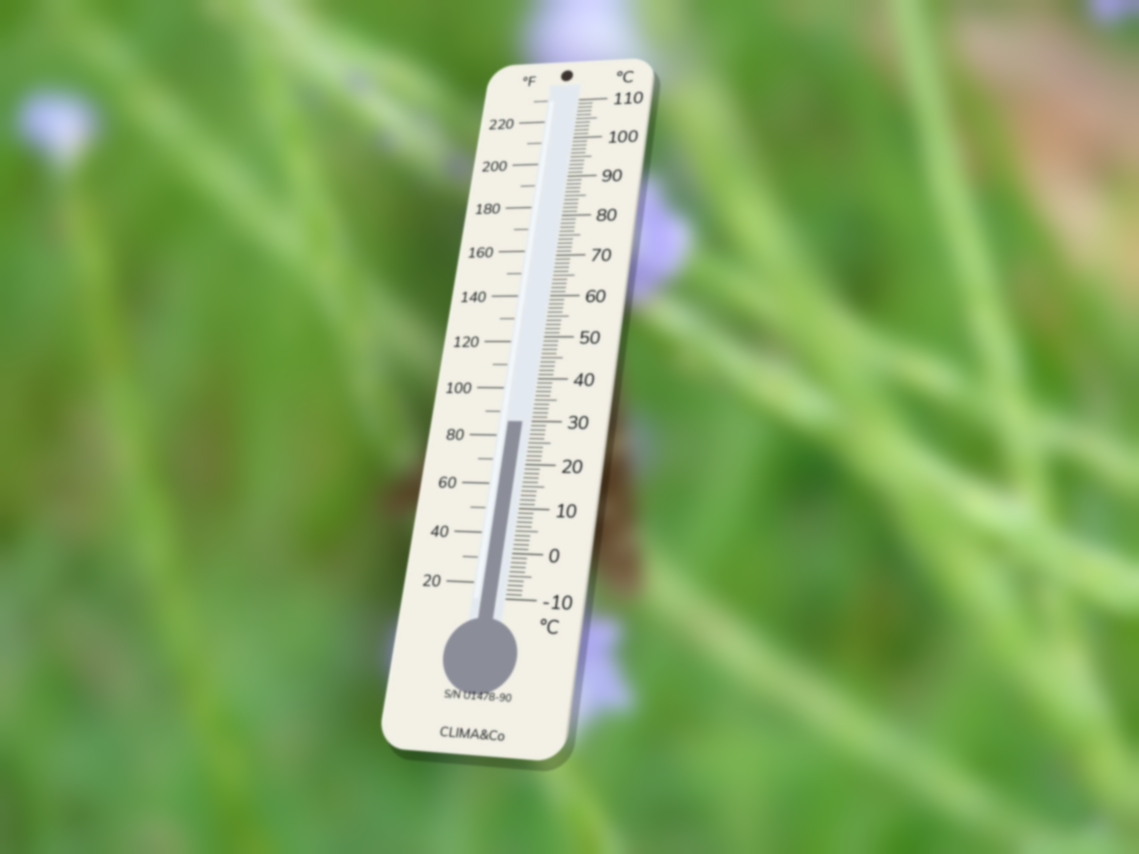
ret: 30°C
